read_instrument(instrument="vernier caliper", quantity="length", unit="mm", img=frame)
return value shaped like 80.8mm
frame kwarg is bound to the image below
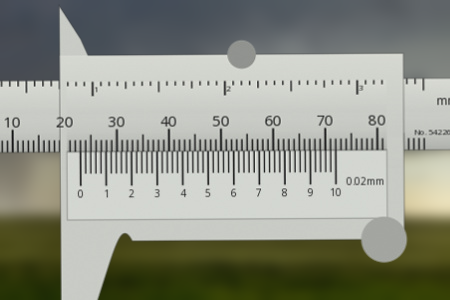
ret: 23.0mm
